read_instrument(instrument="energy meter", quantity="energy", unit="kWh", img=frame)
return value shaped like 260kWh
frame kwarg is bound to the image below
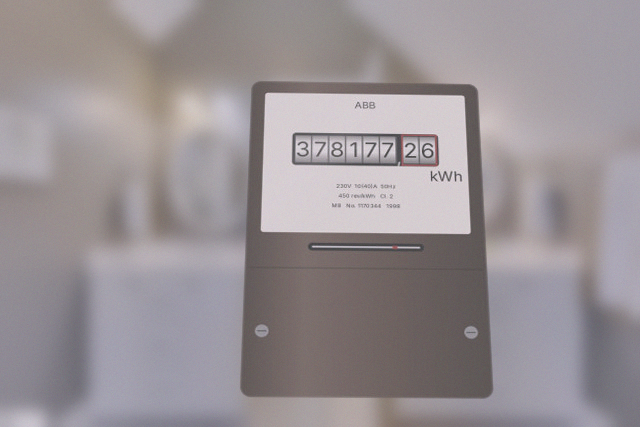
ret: 378177.26kWh
